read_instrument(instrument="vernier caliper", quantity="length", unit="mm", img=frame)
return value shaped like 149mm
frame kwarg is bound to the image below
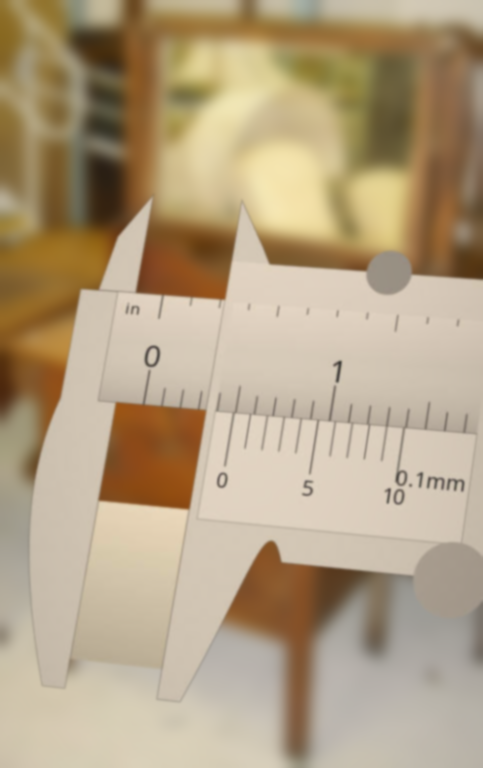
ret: 4.9mm
